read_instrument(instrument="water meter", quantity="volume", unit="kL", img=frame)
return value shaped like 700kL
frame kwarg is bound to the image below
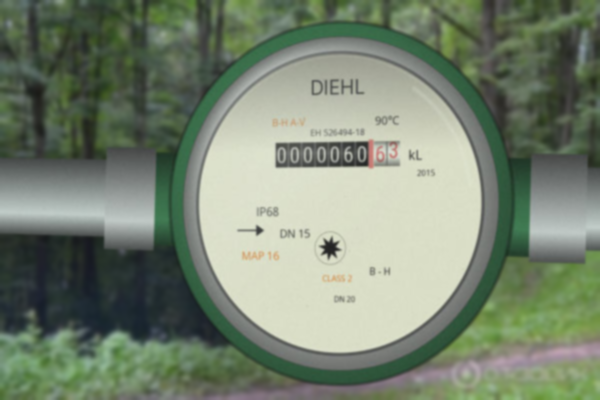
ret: 60.63kL
